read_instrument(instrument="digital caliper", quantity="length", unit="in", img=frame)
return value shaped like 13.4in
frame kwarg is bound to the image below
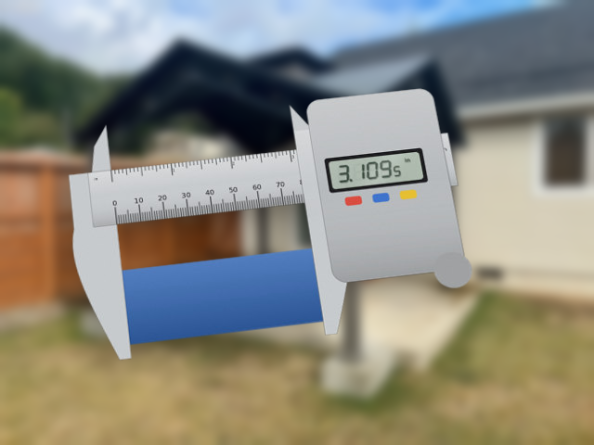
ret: 3.1095in
